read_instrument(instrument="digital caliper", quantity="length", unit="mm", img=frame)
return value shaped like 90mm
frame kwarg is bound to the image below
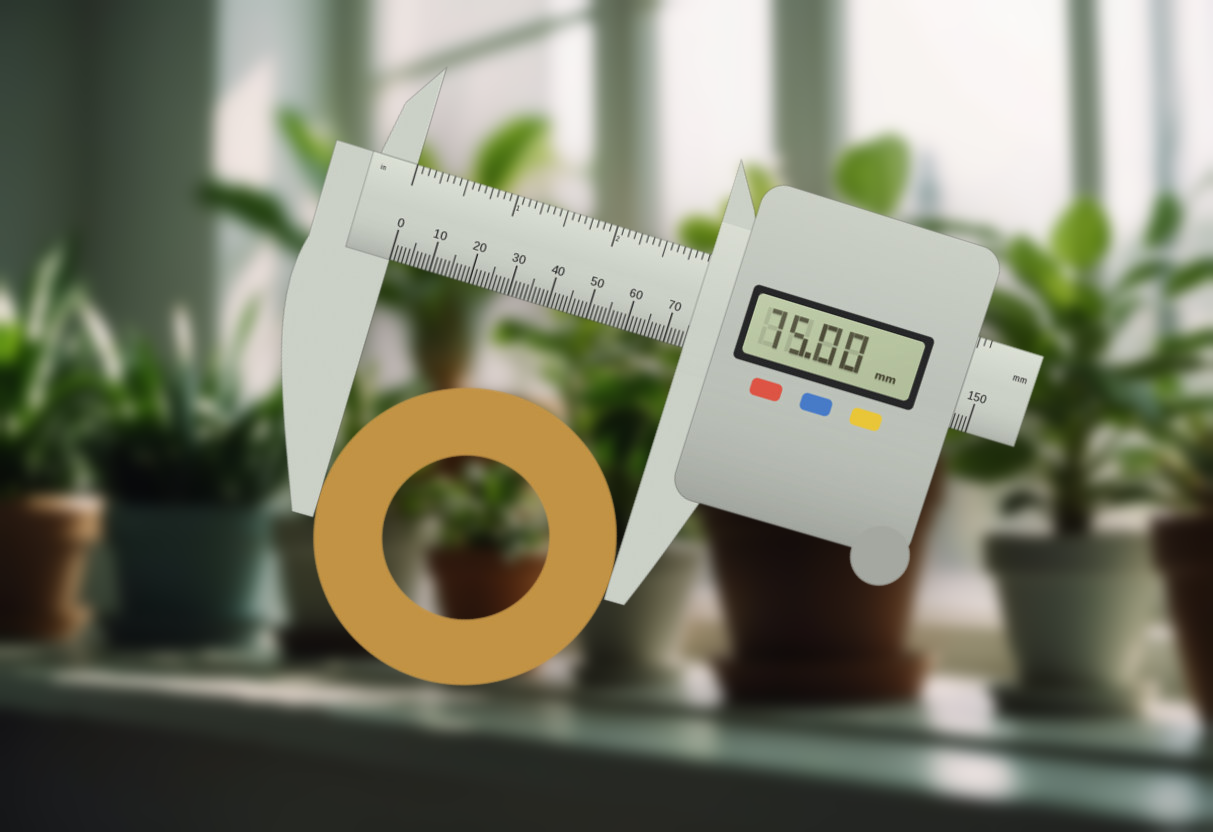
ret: 75.00mm
